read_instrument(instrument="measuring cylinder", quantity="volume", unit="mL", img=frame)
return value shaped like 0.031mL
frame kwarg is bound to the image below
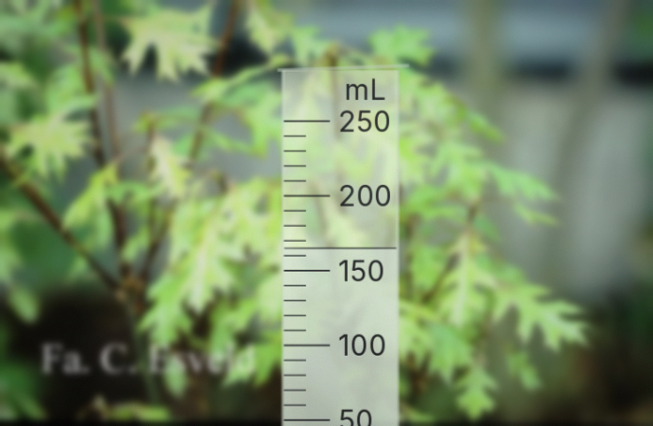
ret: 165mL
